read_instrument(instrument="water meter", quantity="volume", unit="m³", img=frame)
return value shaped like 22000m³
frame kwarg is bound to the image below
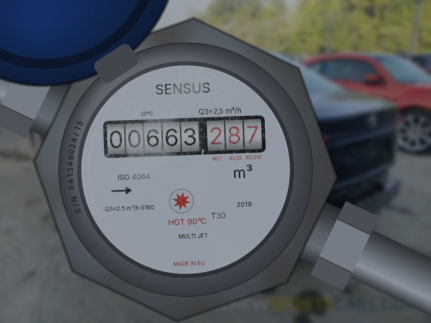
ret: 663.287m³
